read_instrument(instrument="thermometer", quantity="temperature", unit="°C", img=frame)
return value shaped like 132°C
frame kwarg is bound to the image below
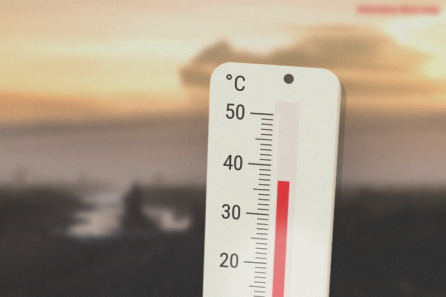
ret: 37°C
